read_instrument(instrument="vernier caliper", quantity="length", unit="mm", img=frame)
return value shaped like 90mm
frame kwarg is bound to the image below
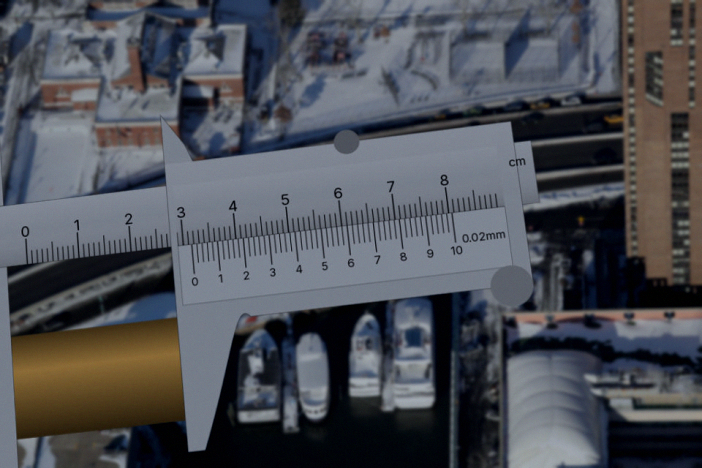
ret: 31.6mm
